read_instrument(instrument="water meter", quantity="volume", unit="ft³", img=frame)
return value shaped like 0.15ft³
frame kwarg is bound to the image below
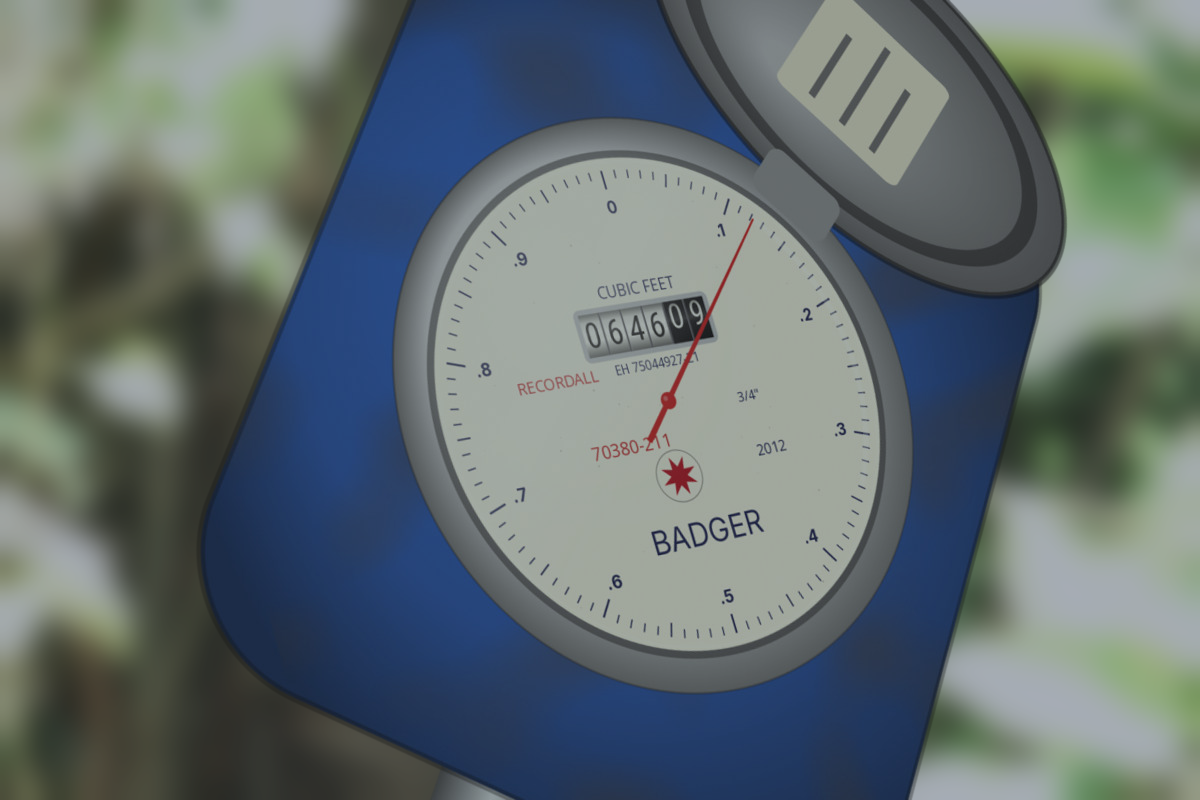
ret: 64609.12ft³
